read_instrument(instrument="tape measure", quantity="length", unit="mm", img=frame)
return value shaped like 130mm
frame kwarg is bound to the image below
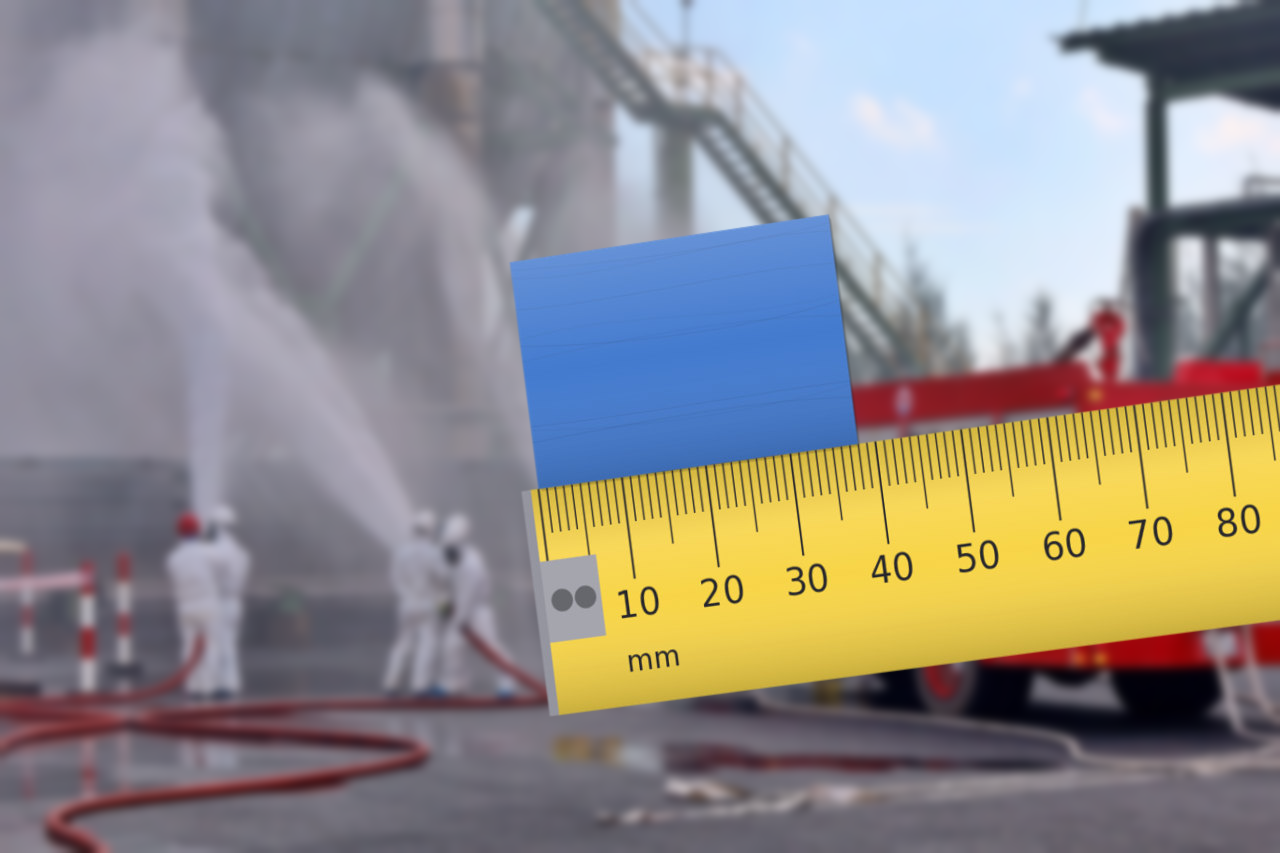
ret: 38mm
